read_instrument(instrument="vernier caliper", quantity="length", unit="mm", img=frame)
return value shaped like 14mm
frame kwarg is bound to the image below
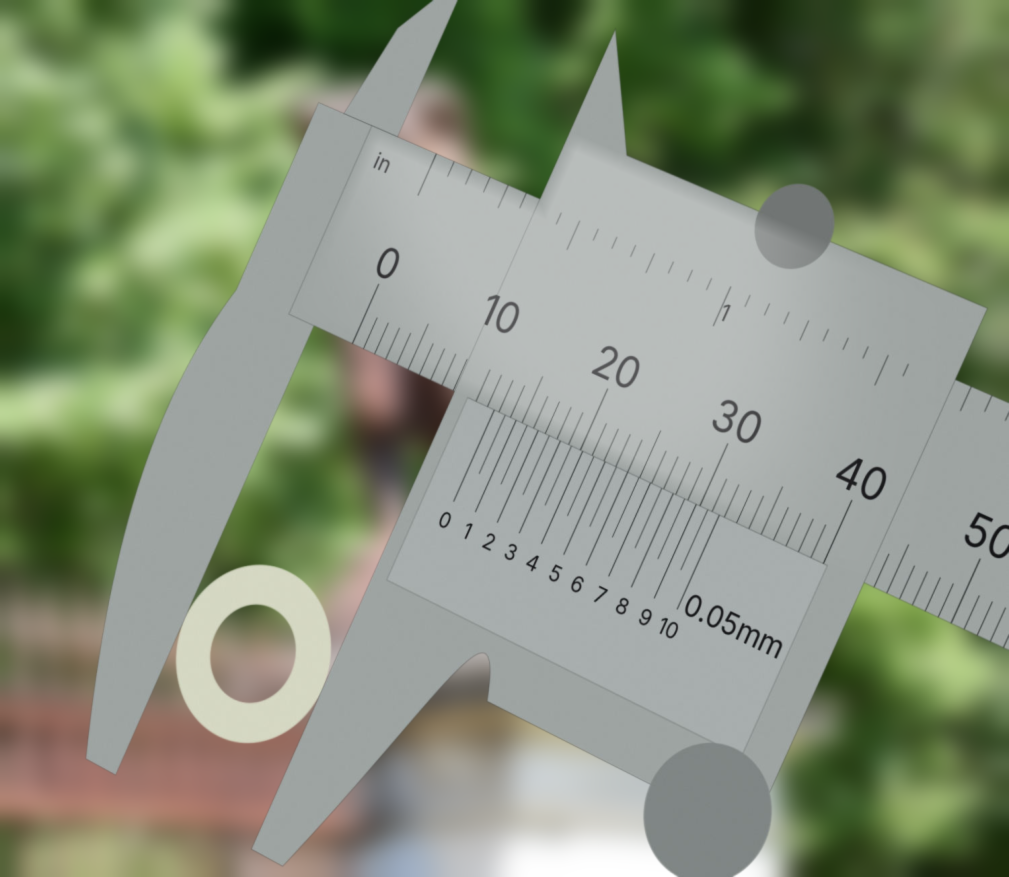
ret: 12.6mm
